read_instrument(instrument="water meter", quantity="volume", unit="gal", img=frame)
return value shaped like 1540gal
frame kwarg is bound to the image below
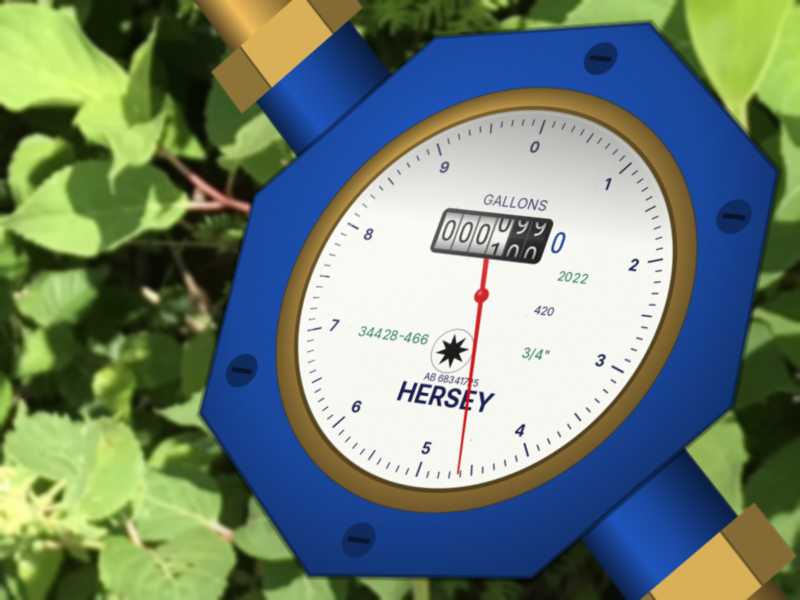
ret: 994.6gal
